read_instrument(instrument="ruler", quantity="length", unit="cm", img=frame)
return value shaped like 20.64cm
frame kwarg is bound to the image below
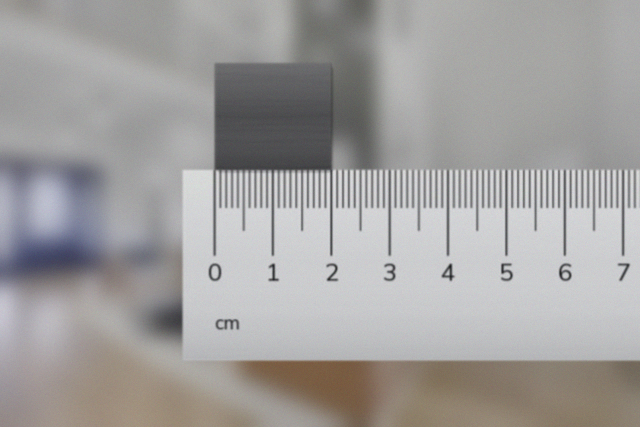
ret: 2cm
